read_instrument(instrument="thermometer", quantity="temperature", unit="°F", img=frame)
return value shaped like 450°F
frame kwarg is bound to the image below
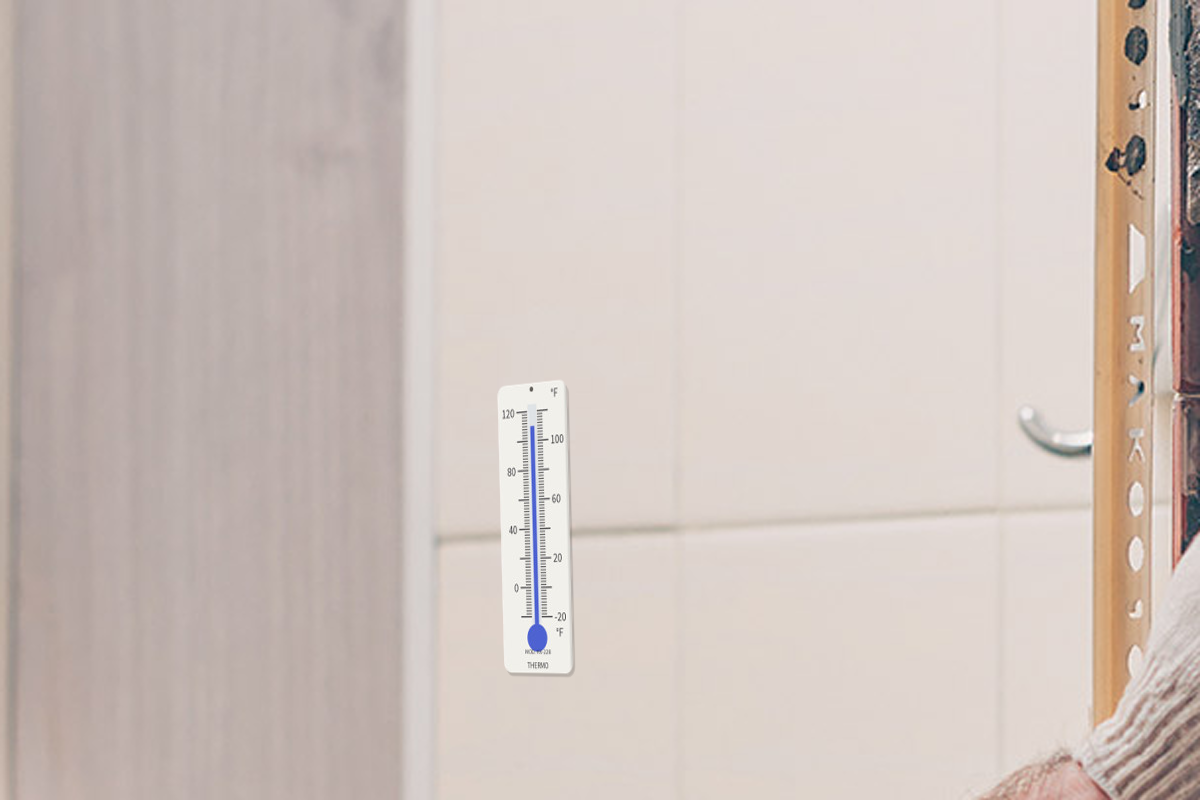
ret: 110°F
